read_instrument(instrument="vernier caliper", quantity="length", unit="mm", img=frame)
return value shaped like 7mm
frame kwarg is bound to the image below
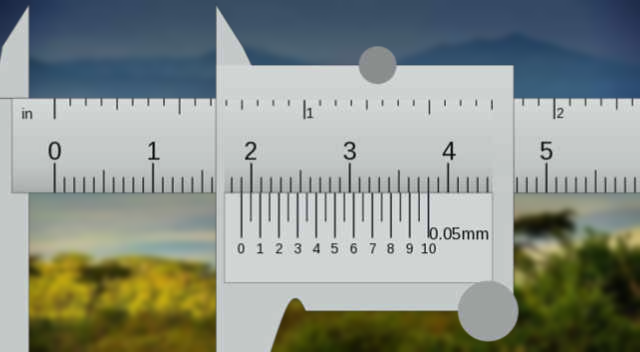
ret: 19.0mm
